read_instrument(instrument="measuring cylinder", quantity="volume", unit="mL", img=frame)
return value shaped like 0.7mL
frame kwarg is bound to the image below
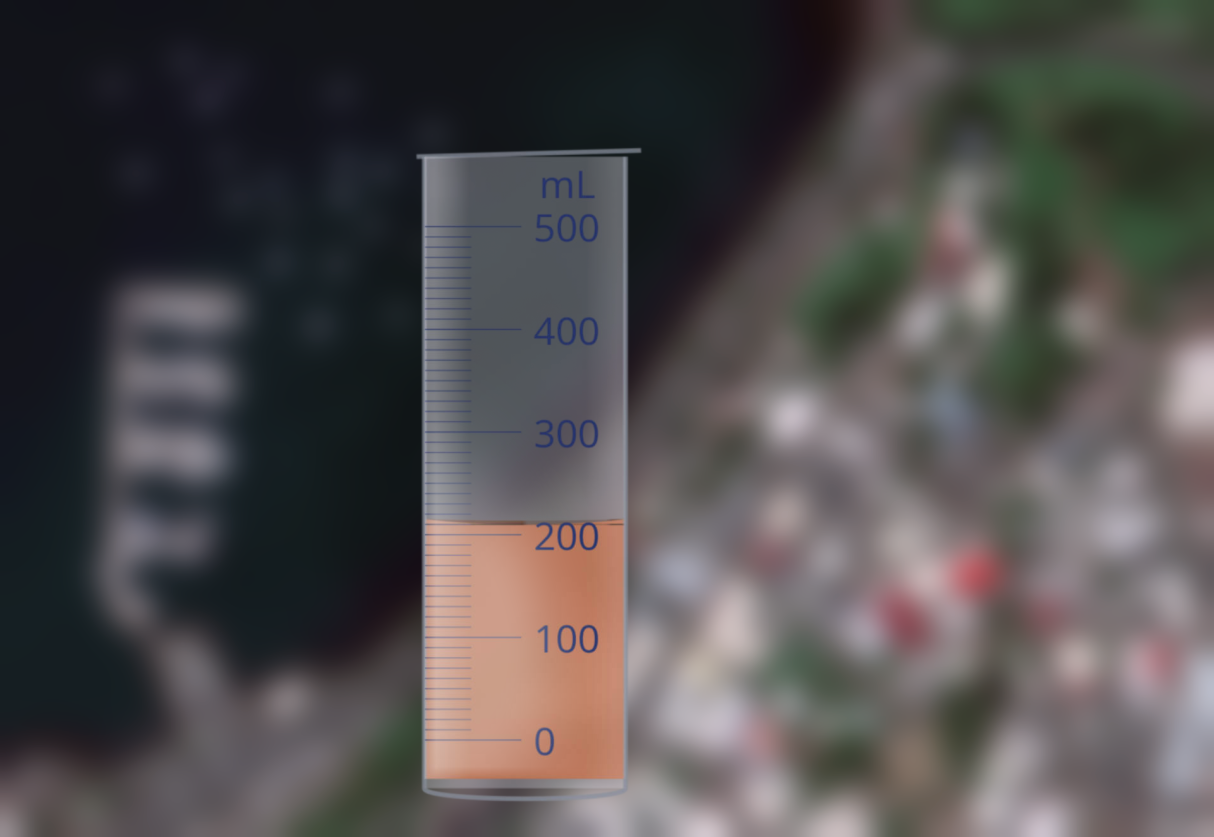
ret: 210mL
